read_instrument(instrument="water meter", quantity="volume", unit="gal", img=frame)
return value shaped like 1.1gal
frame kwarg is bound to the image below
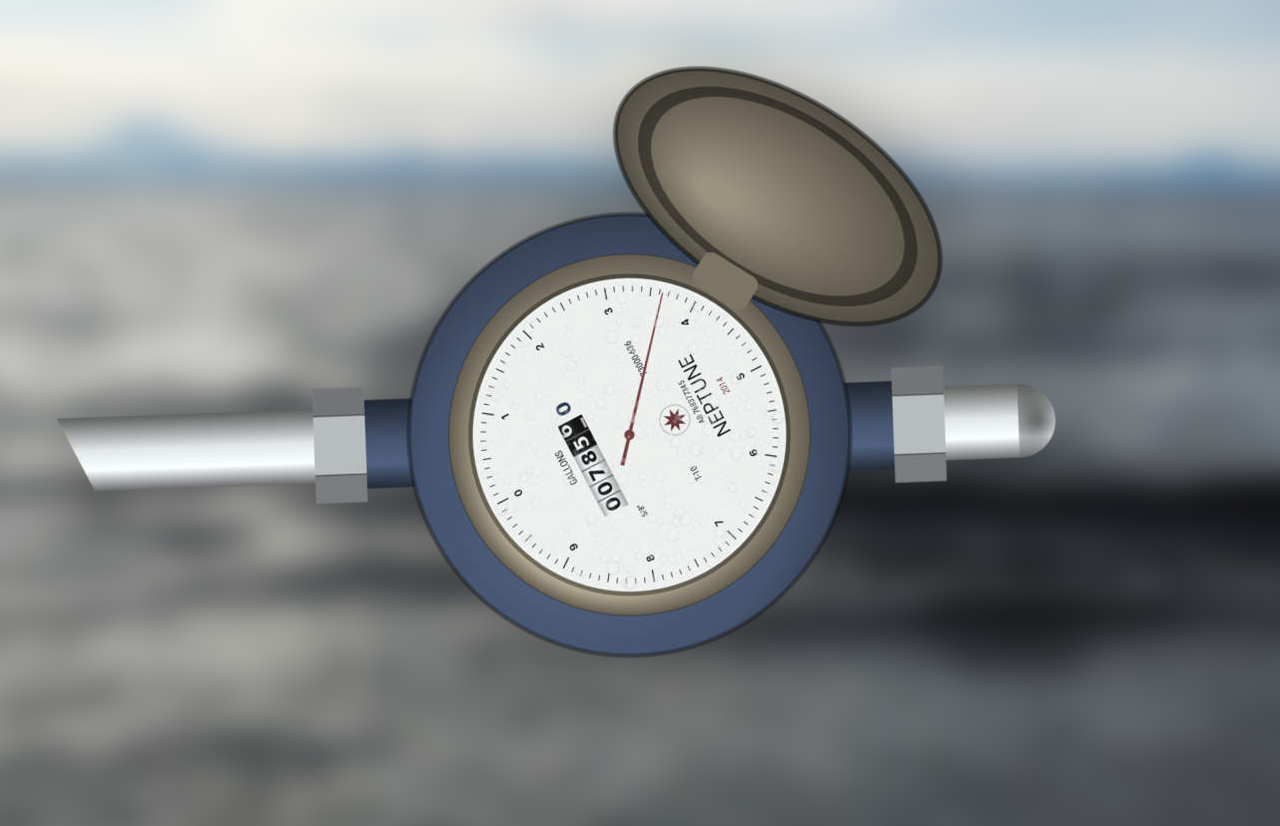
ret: 78563.6gal
